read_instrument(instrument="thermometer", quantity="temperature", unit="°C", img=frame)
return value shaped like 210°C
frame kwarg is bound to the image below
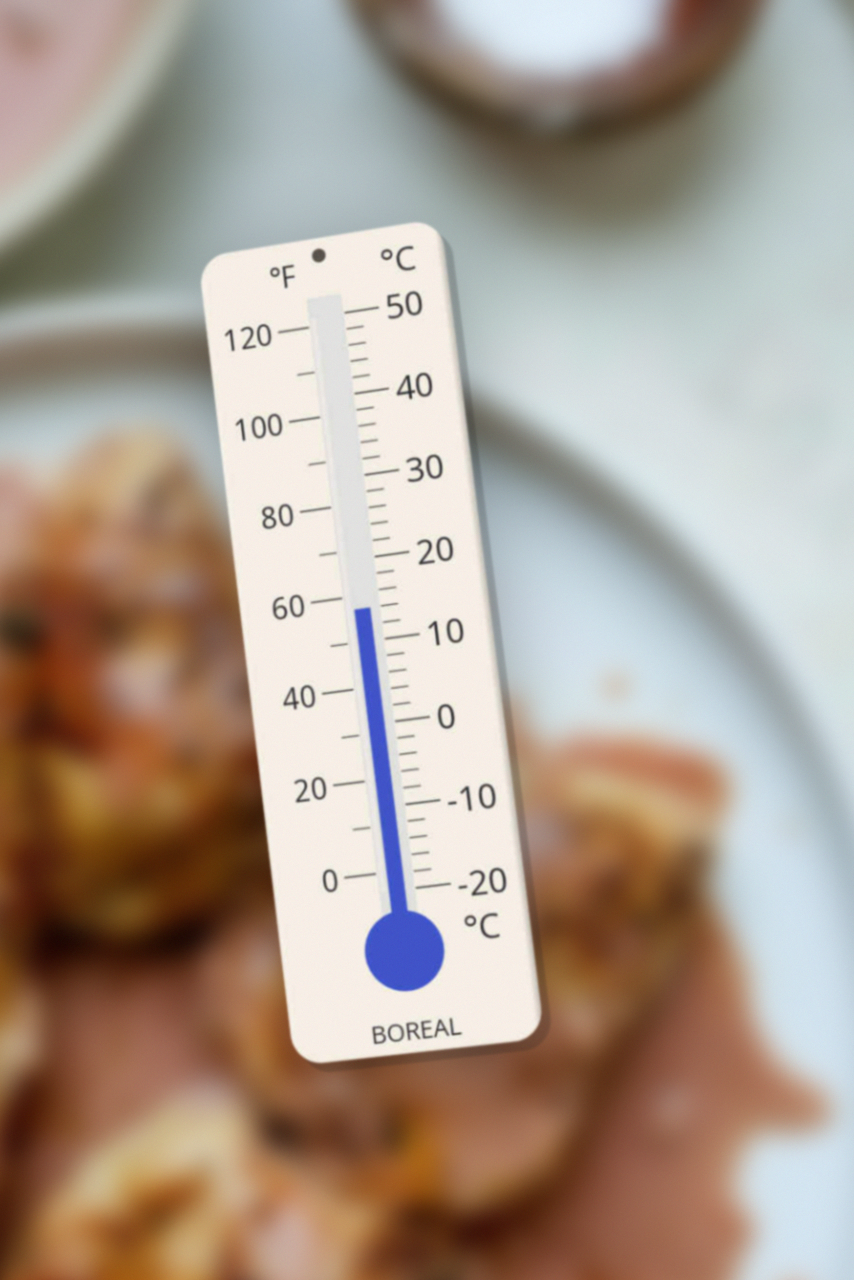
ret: 14°C
